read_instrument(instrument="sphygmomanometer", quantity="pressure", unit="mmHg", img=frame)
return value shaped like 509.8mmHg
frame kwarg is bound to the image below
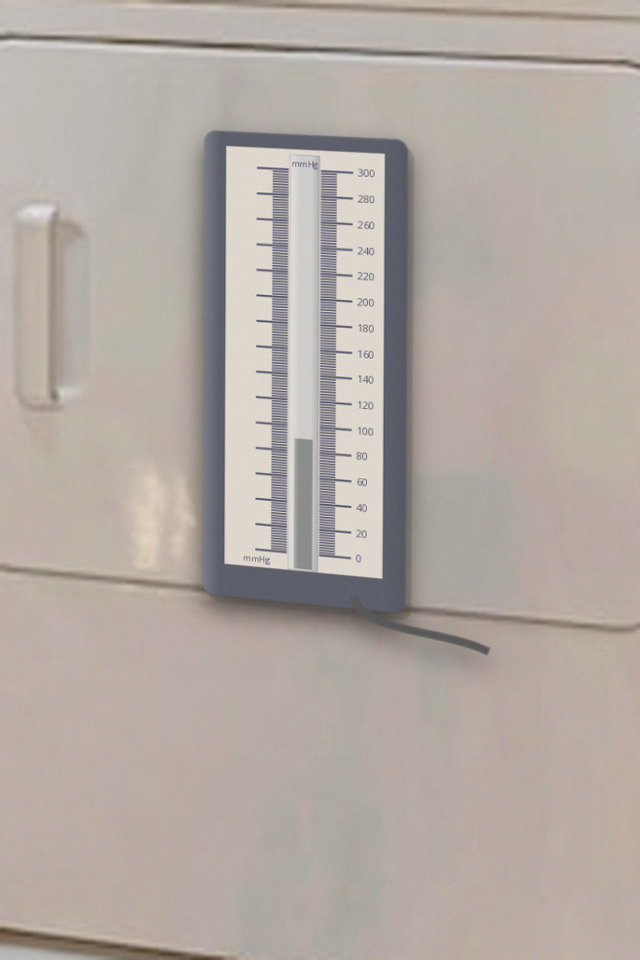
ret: 90mmHg
